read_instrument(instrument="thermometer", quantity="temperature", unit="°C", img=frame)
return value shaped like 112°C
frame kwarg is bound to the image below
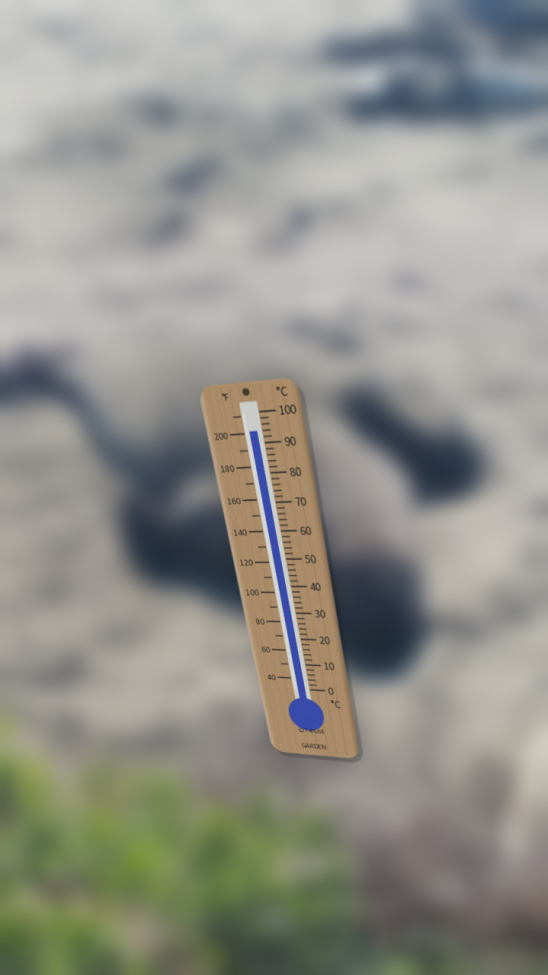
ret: 94°C
